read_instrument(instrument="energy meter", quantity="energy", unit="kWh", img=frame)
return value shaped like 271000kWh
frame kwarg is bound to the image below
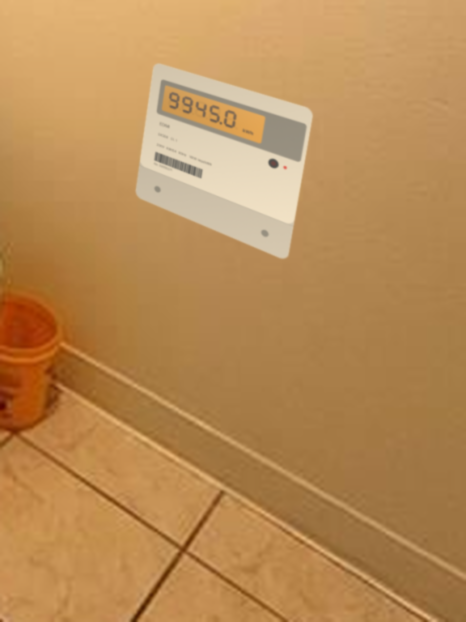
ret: 9945.0kWh
